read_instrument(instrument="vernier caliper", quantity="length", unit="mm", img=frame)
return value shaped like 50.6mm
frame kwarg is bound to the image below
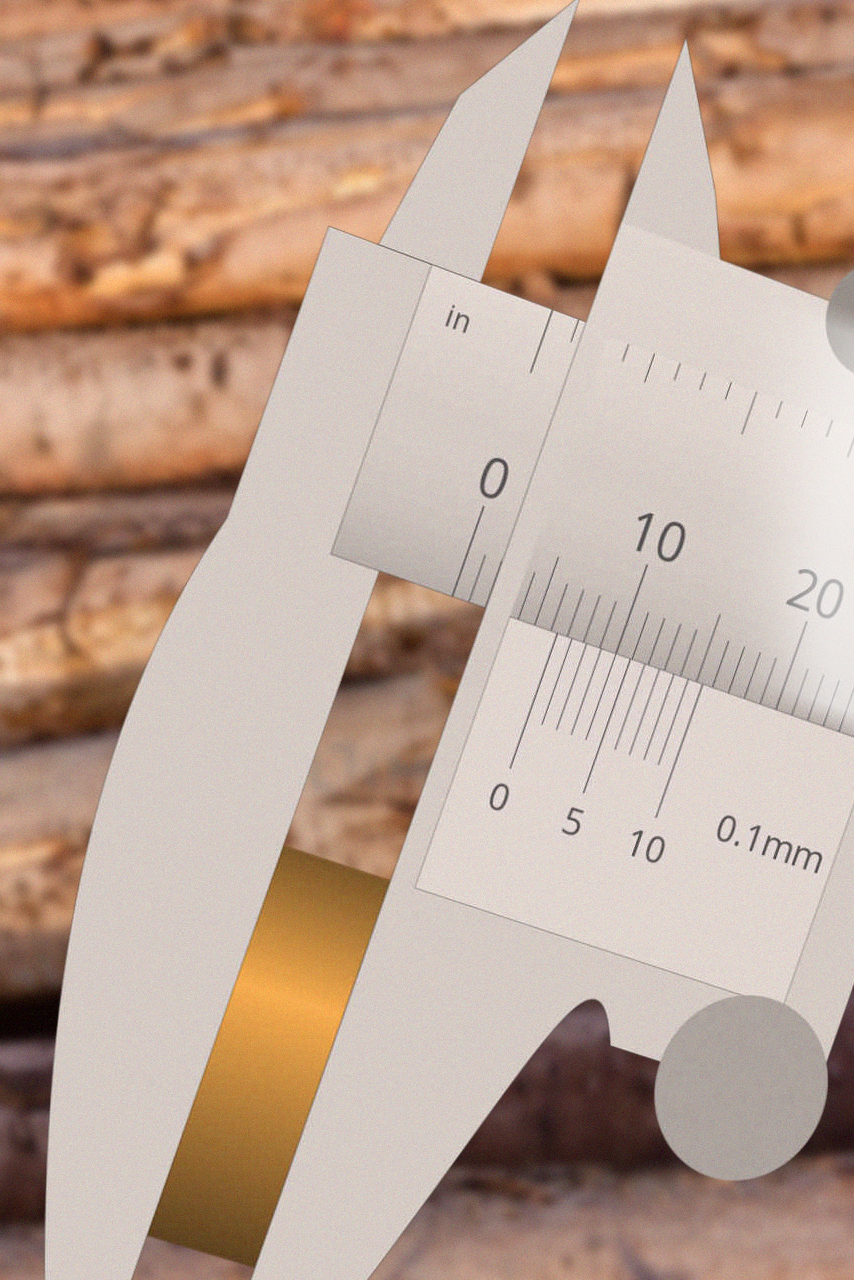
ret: 6.4mm
